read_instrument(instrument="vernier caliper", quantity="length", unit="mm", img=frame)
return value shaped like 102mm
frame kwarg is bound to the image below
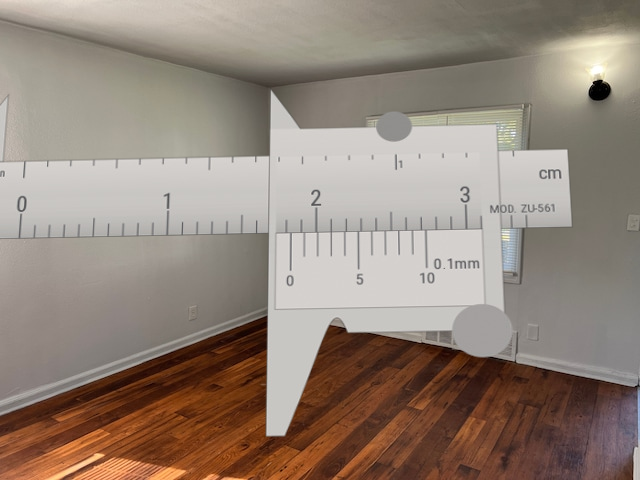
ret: 18.3mm
